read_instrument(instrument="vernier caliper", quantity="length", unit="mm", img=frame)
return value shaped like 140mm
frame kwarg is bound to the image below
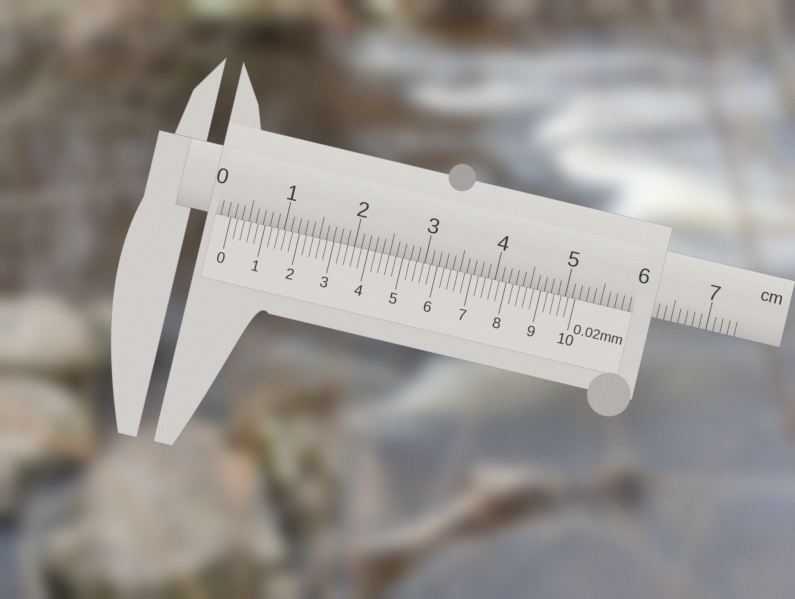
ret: 2.4mm
